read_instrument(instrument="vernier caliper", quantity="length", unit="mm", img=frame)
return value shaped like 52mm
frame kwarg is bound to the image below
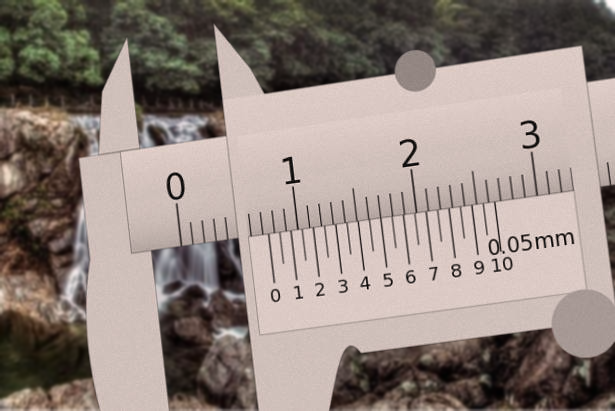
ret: 7.5mm
